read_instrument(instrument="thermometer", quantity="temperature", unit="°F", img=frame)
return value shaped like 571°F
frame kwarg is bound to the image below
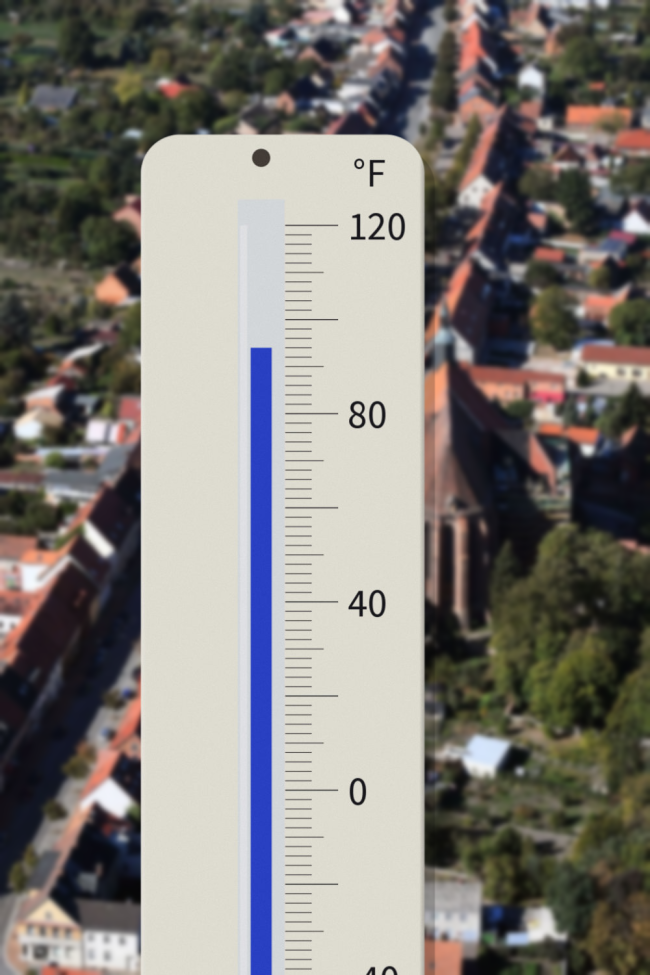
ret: 94°F
